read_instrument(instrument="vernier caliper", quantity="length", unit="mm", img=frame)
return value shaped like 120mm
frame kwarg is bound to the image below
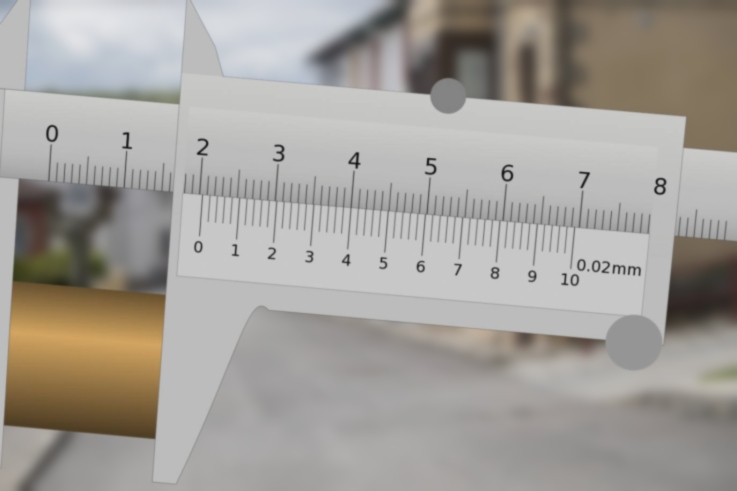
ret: 20.4mm
